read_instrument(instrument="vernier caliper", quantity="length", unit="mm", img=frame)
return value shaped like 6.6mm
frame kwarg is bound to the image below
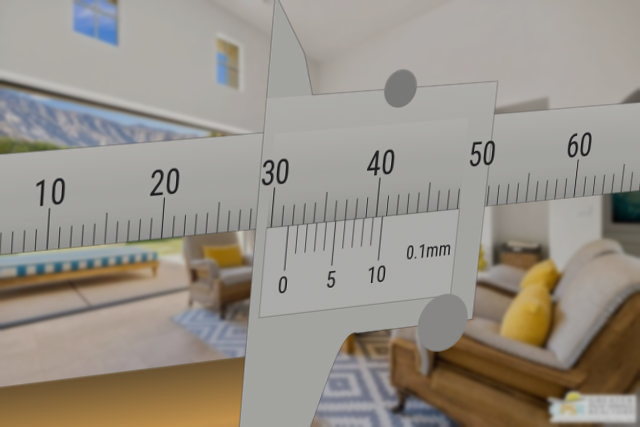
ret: 31.6mm
